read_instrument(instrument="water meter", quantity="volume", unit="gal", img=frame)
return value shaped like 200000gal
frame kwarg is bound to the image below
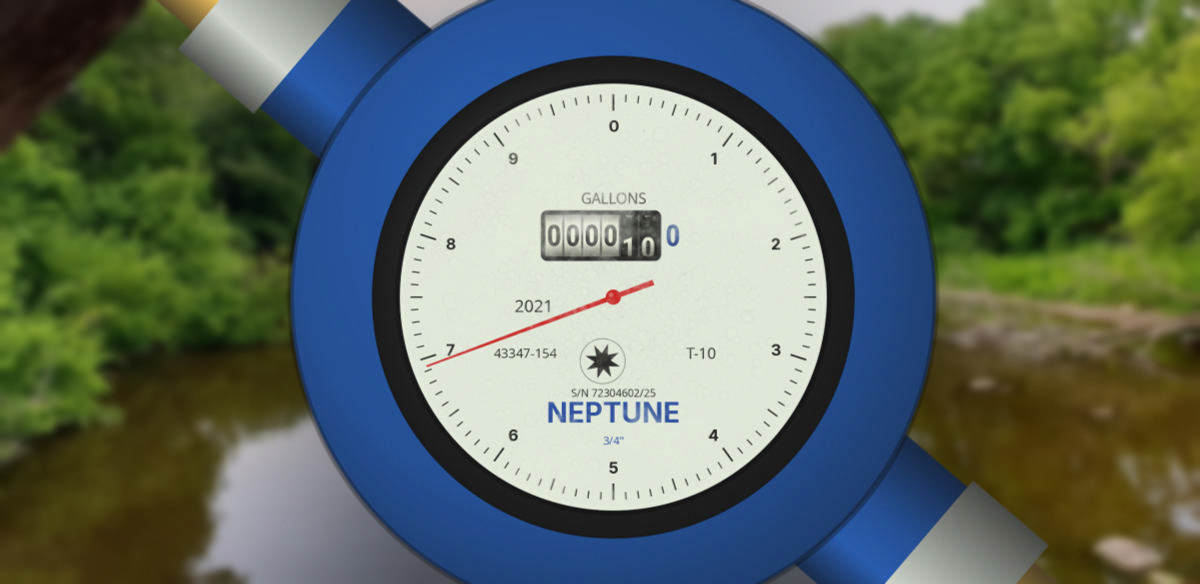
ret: 96.9gal
